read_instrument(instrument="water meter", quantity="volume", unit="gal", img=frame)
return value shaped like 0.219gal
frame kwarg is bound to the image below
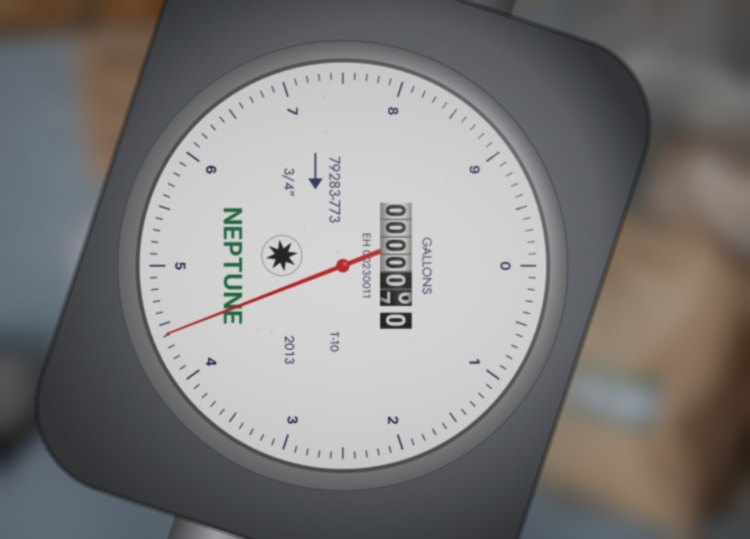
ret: 64.4gal
